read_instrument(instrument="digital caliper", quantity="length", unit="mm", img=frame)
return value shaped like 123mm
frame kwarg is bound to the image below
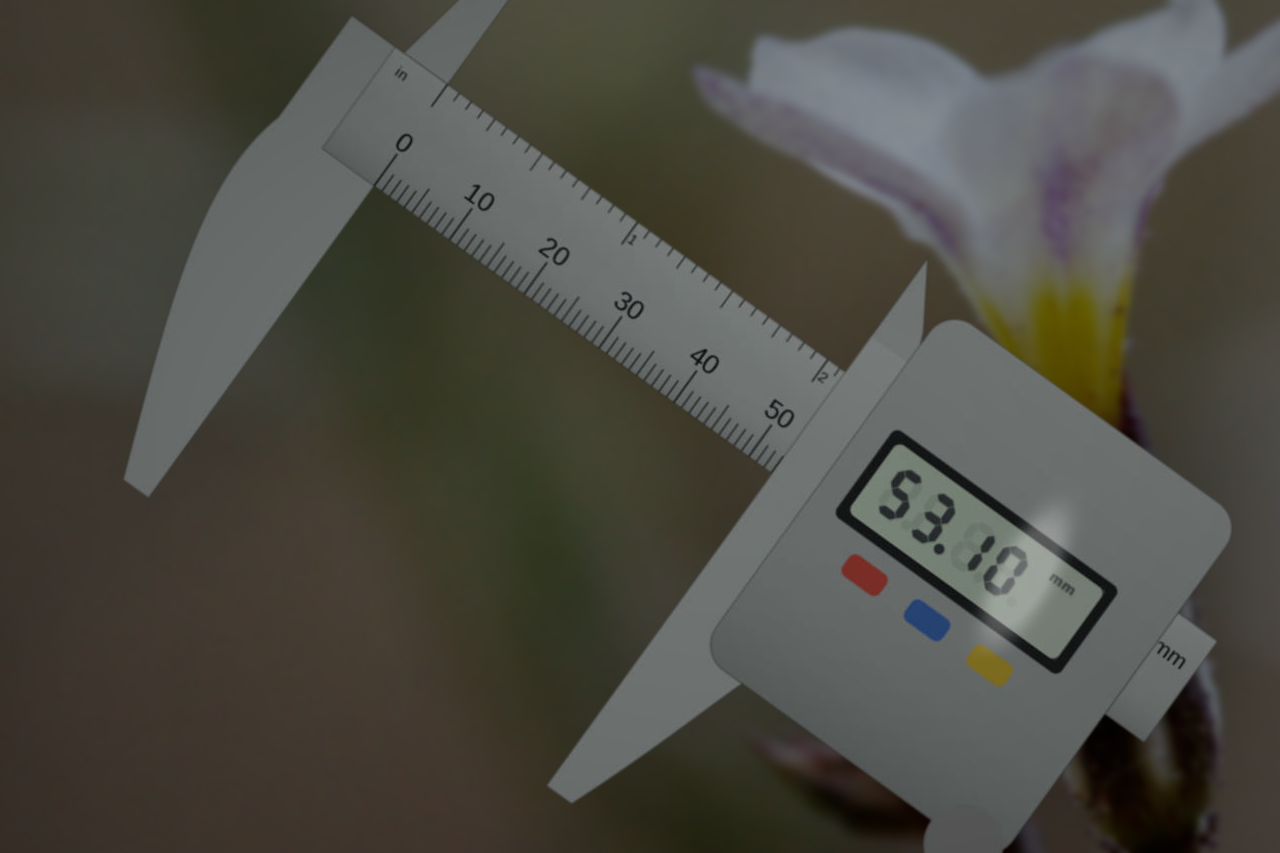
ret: 53.10mm
